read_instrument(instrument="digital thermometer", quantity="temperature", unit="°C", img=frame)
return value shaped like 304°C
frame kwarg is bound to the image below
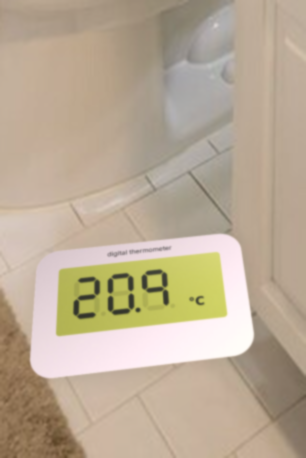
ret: 20.9°C
